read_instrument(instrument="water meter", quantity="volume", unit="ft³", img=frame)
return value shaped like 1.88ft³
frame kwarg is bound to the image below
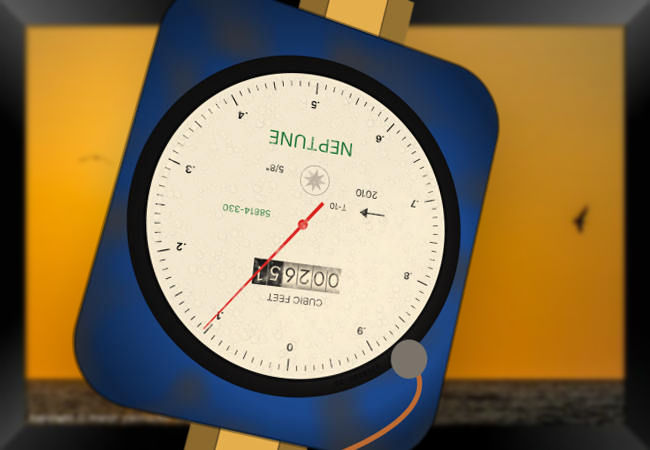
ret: 2651.10ft³
